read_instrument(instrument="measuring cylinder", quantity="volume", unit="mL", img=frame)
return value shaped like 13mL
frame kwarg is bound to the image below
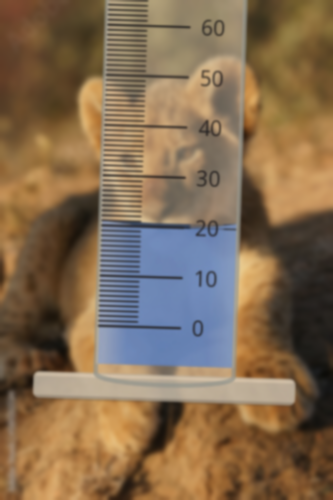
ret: 20mL
